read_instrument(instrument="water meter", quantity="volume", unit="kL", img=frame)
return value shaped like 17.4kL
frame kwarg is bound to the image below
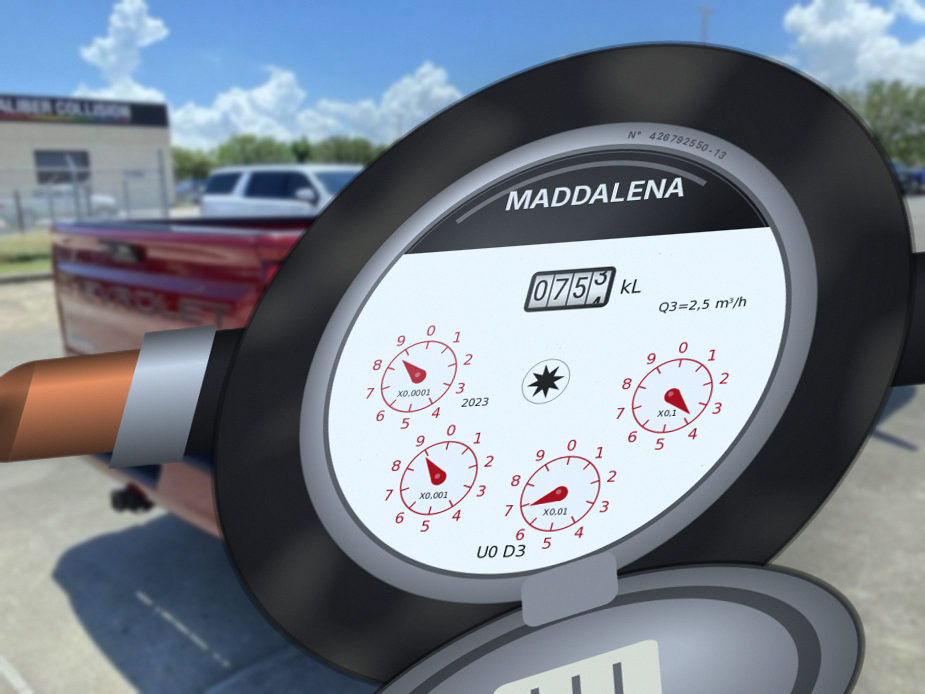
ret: 753.3688kL
